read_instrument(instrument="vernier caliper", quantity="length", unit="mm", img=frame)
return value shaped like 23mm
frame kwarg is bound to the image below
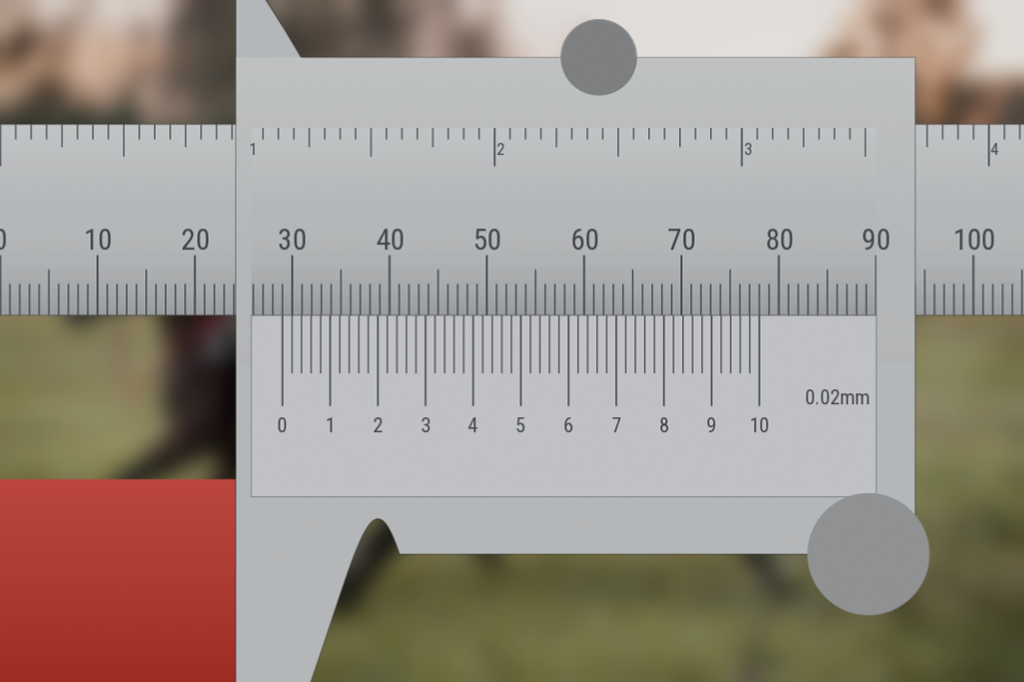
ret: 29.0mm
